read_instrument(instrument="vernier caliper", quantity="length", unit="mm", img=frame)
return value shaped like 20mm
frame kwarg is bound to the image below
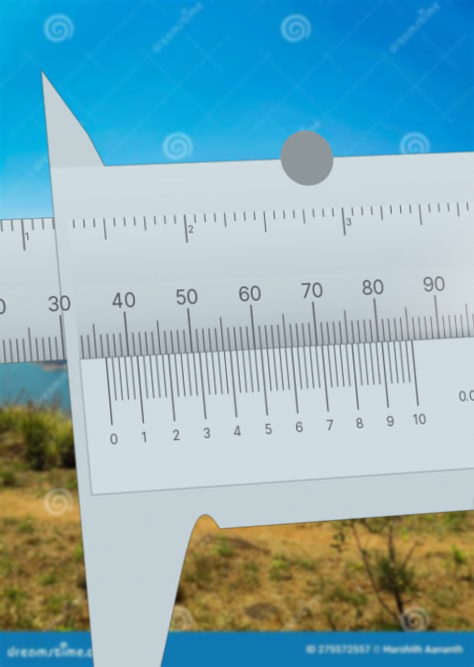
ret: 36.5mm
